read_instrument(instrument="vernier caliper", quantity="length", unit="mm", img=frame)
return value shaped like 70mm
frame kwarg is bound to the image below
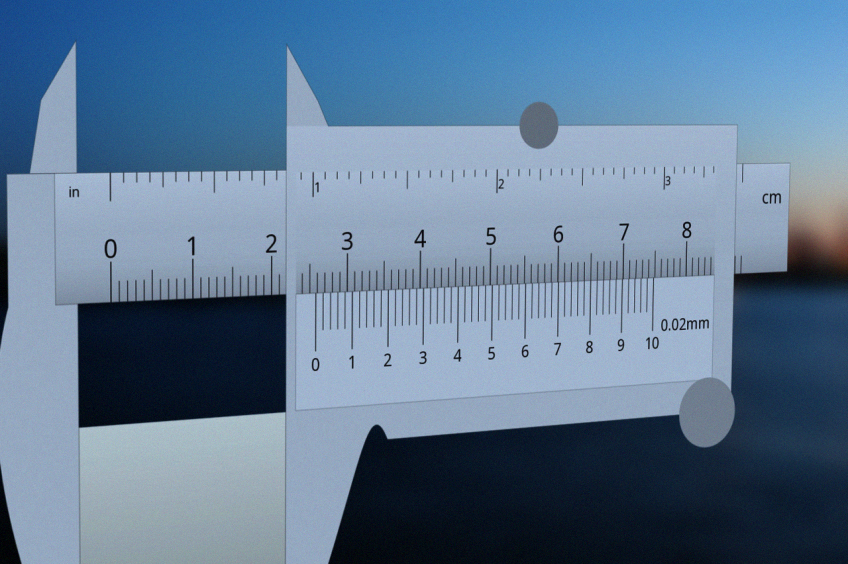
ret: 25.8mm
